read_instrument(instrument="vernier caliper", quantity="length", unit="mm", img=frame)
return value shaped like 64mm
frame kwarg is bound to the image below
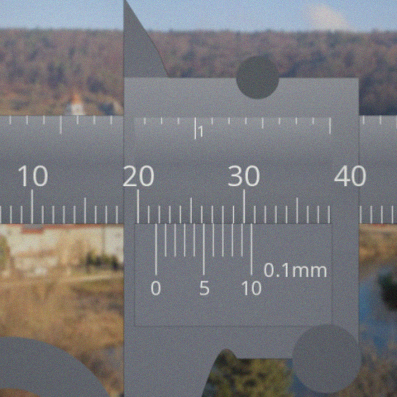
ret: 21.7mm
